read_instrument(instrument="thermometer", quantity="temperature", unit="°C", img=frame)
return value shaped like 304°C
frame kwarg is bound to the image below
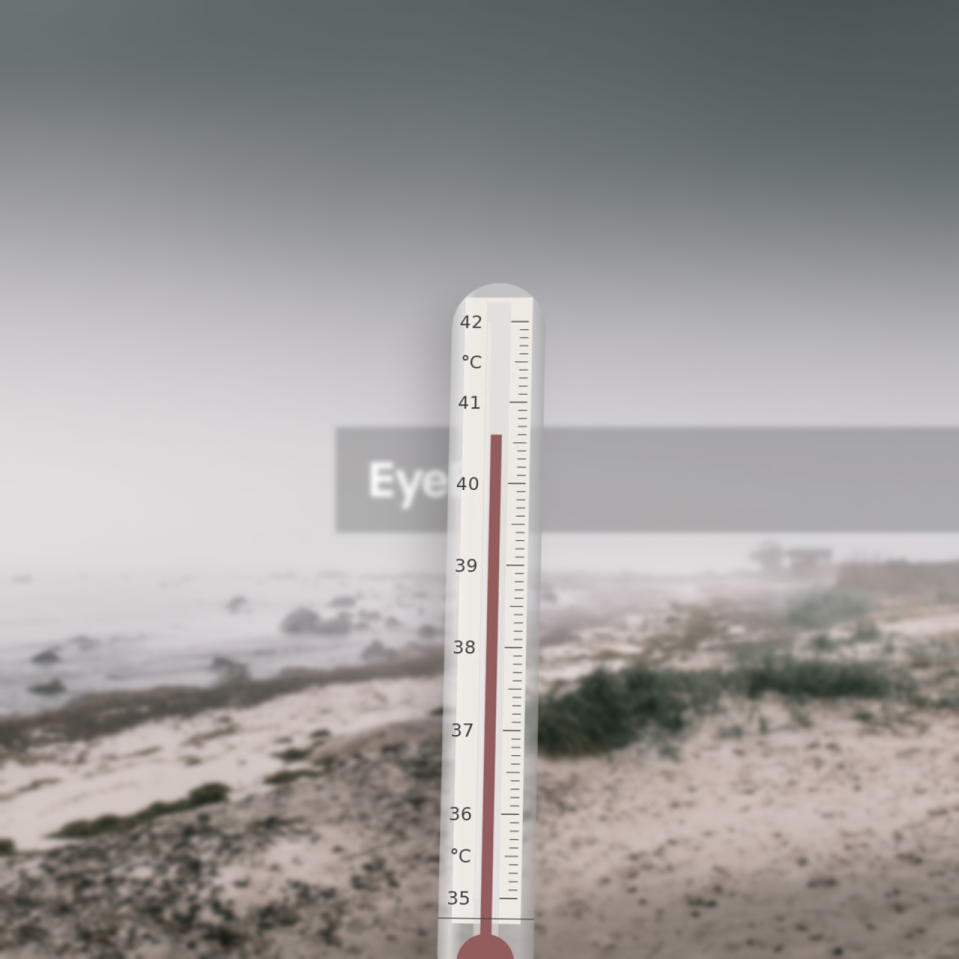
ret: 40.6°C
